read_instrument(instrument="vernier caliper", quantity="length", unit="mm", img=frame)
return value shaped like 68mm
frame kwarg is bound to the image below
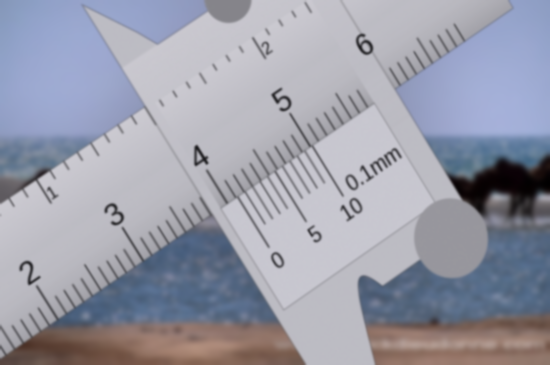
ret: 41.2mm
